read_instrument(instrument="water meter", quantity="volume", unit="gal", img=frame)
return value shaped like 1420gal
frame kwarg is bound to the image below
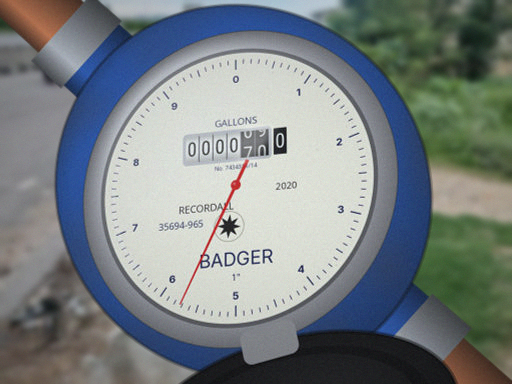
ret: 695.7gal
